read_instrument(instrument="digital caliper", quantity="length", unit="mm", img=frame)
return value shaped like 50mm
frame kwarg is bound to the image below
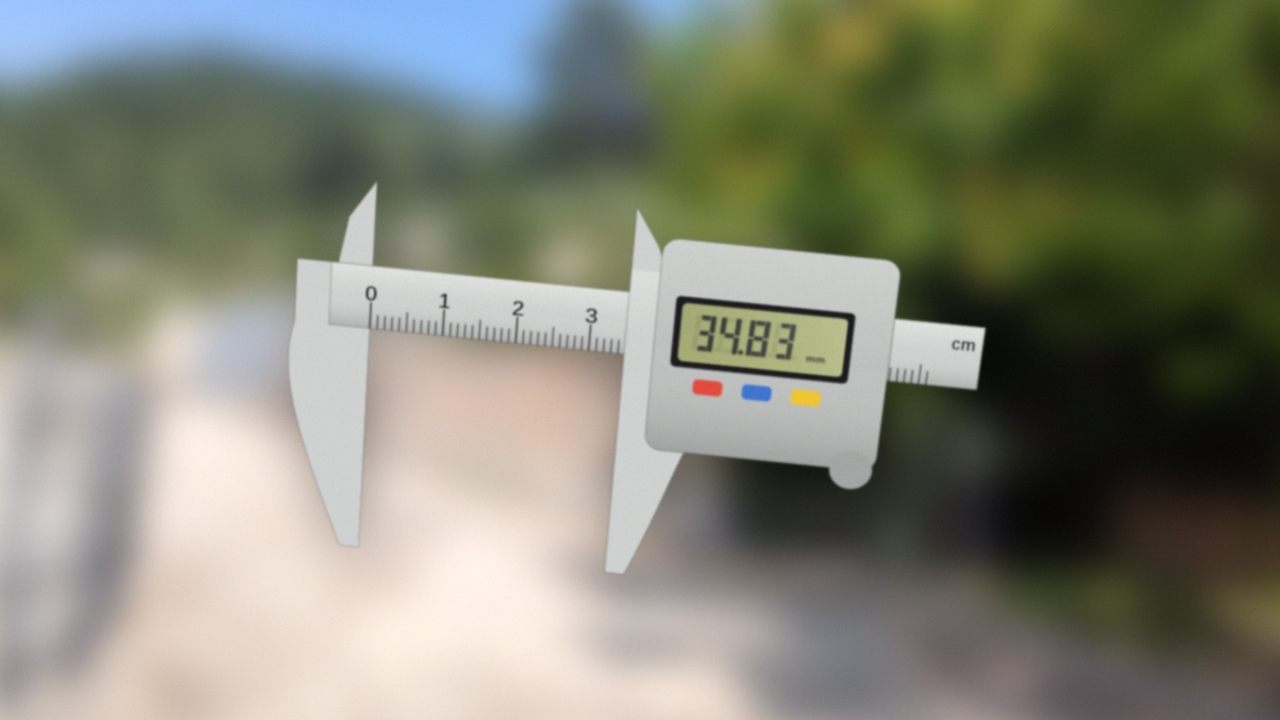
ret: 34.83mm
